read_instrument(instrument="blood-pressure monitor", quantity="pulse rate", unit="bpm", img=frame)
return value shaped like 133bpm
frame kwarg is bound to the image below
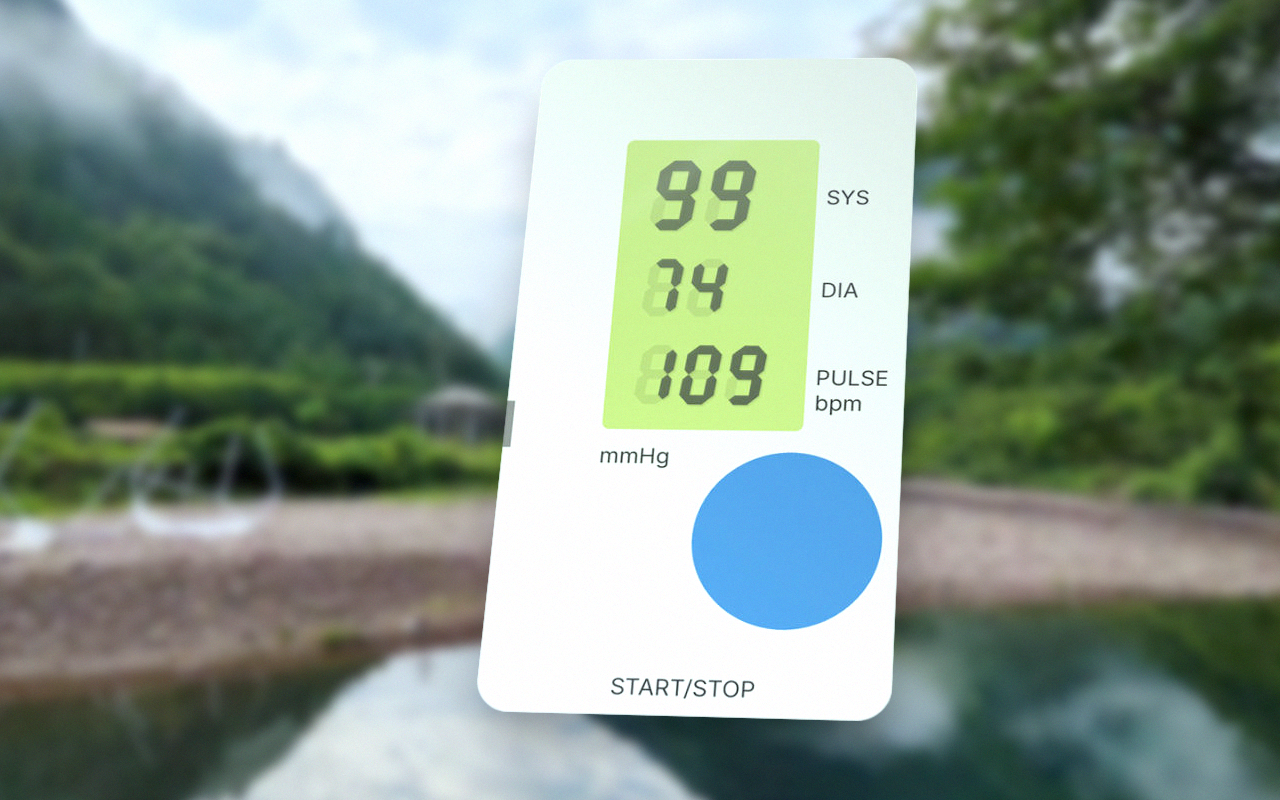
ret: 109bpm
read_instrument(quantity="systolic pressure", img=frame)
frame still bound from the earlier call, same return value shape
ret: 99mmHg
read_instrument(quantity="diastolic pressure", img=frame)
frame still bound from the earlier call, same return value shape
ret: 74mmHg
